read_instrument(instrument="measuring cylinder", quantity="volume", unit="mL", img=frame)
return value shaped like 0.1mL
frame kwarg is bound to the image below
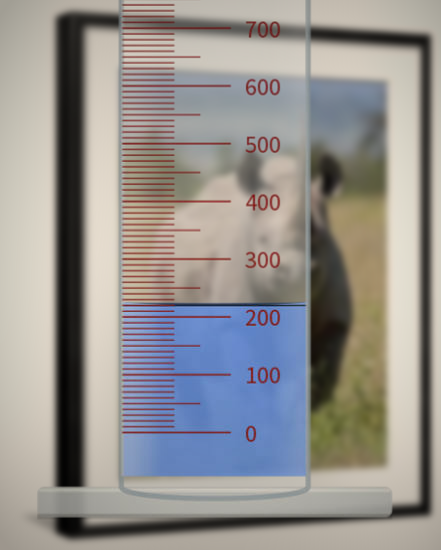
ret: 220mL
